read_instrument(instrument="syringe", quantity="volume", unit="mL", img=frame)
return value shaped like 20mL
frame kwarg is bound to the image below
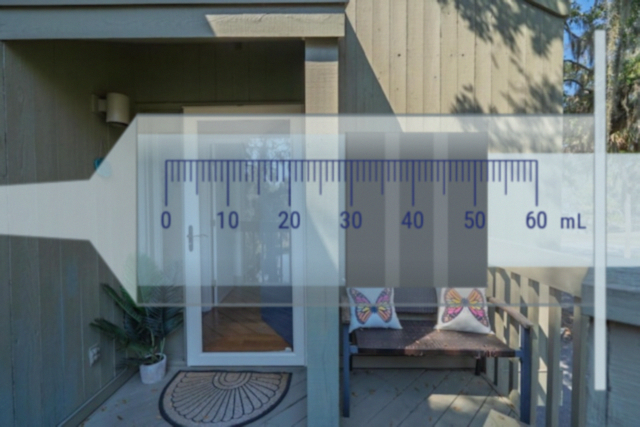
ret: 29mL
